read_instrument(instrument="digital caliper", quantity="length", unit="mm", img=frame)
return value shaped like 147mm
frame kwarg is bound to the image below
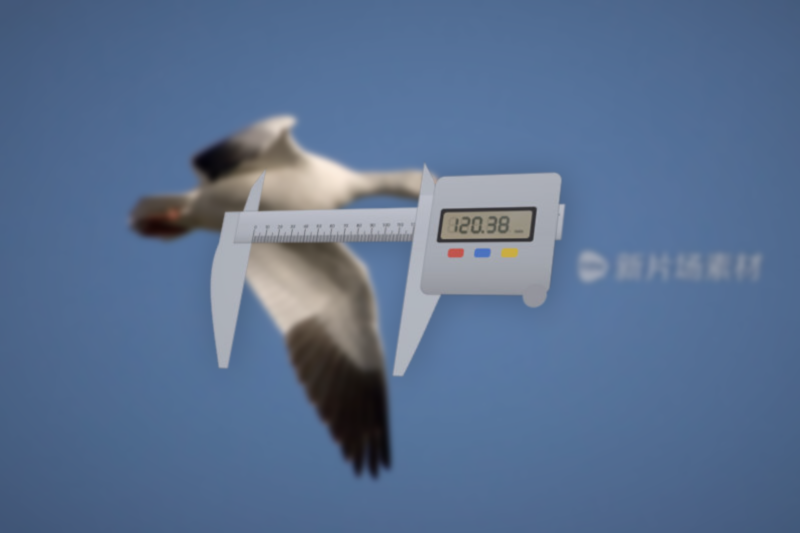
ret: 120.38mm
